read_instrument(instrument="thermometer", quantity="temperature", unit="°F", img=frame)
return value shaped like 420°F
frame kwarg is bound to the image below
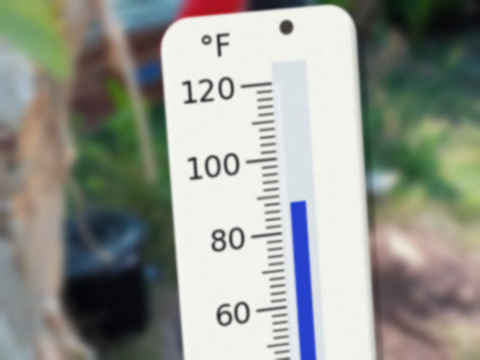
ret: 88°F
